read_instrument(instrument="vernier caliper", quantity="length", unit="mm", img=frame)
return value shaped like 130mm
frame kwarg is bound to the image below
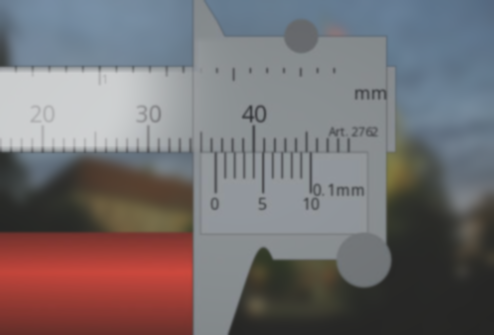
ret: 36.4mm
